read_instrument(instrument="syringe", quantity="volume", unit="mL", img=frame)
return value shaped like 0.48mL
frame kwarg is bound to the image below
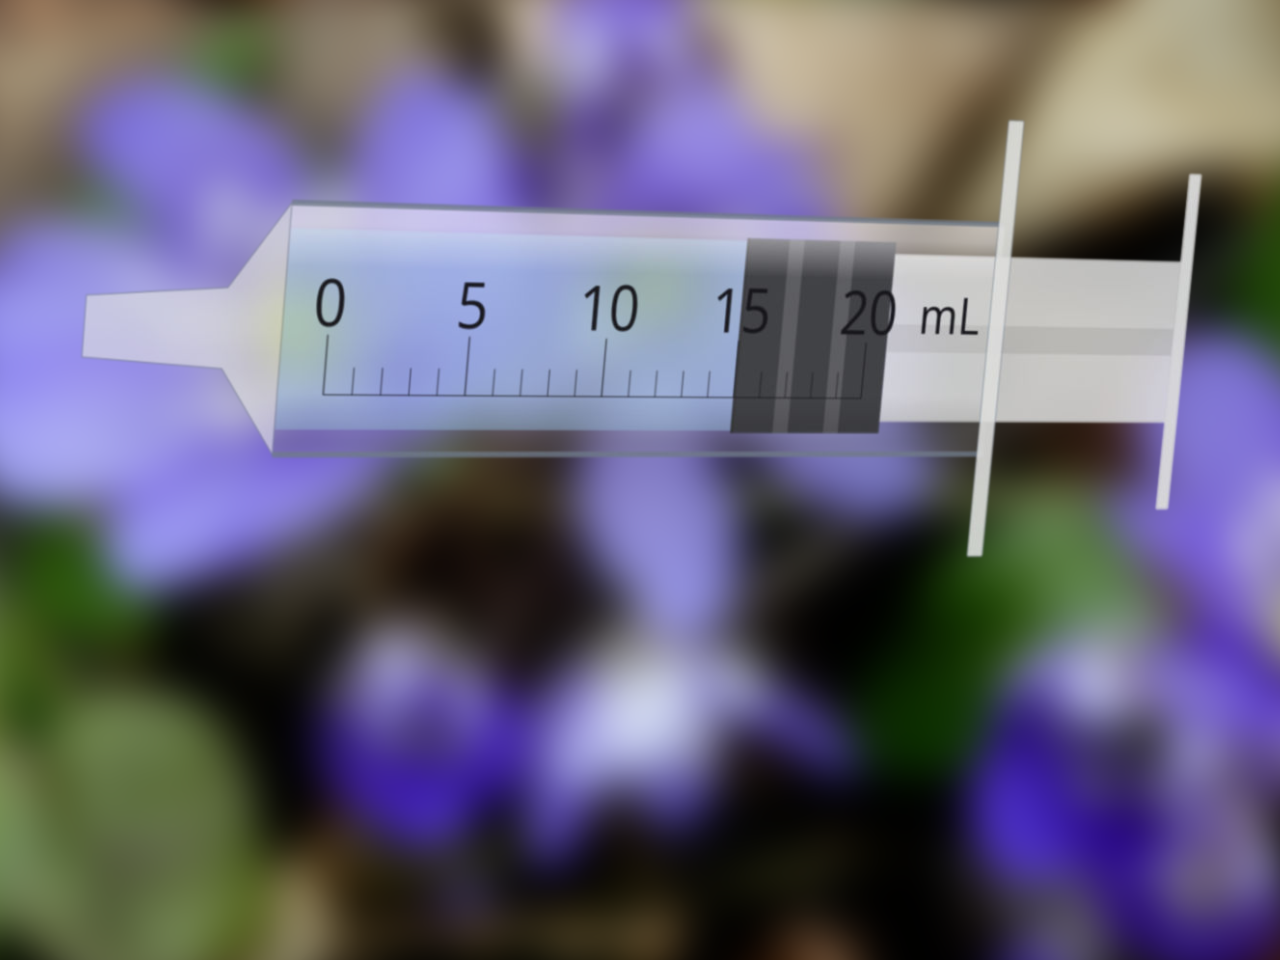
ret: 15mL
